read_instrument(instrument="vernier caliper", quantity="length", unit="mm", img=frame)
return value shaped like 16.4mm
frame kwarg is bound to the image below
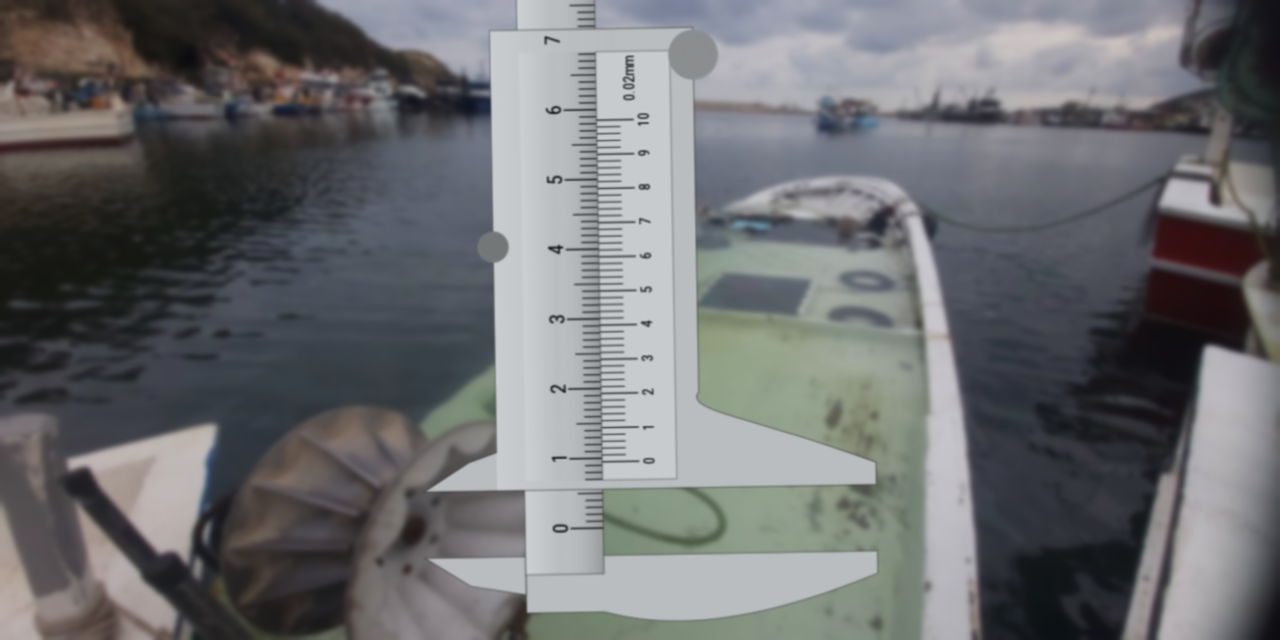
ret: 9.5mm
